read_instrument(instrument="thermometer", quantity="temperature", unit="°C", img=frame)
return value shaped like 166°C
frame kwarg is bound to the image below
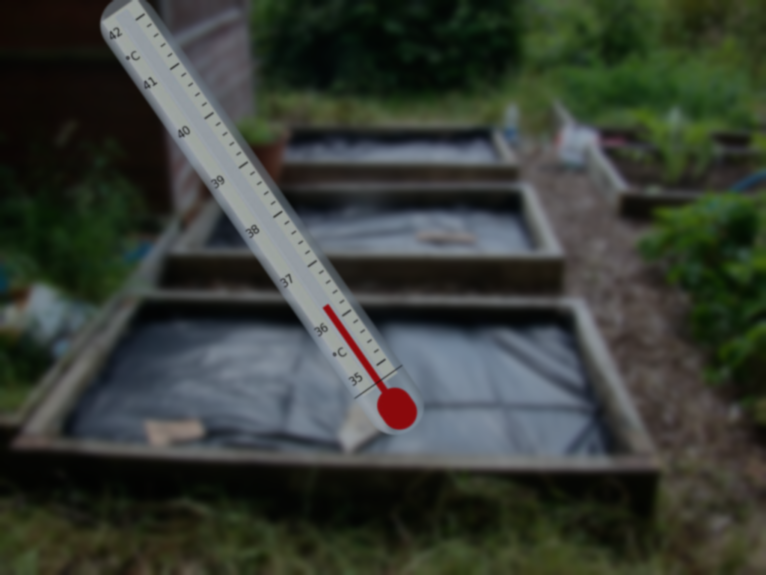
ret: 36.3°C
